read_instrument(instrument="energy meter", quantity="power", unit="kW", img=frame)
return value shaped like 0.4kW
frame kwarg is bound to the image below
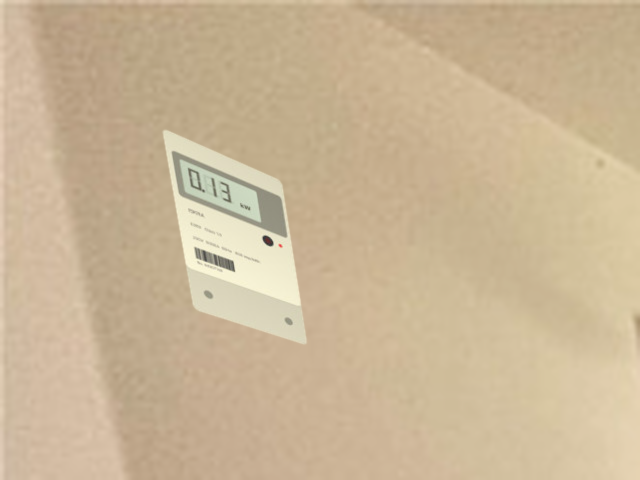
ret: 0.13kW
